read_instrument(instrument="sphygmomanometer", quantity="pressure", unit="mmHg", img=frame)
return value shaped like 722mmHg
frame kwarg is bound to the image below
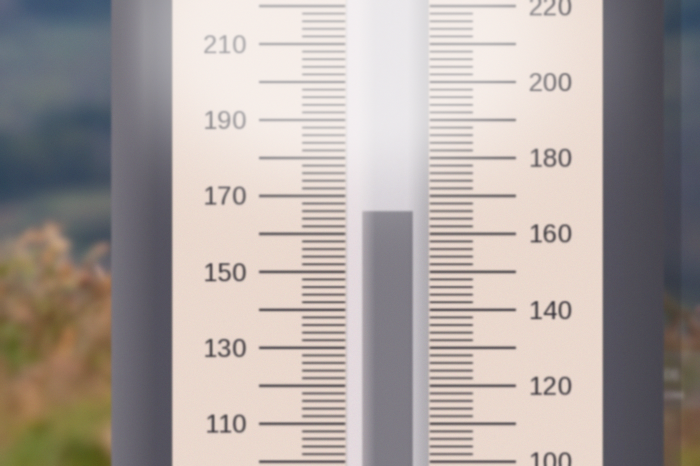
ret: 166mmHg
